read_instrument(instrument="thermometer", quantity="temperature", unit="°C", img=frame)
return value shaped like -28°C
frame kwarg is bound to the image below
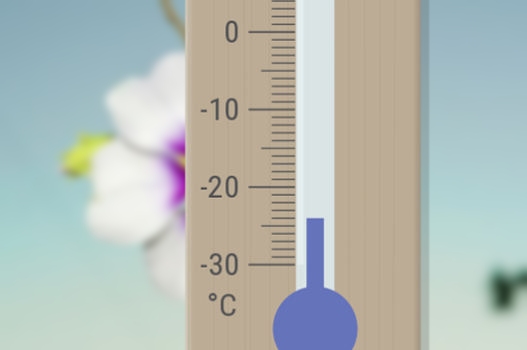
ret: -24°C
